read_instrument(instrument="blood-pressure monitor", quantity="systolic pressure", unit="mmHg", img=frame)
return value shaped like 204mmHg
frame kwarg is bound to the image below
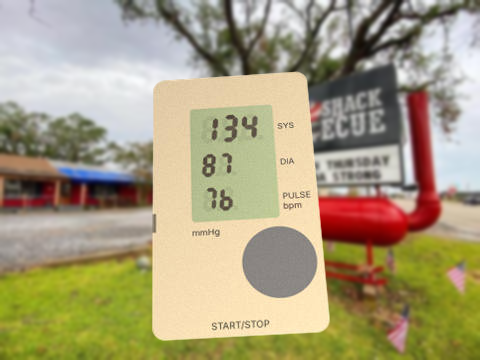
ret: 134mmHg
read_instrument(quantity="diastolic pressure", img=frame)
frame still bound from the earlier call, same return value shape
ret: 87mmHg
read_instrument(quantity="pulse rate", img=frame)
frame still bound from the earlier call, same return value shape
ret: 76bpm
